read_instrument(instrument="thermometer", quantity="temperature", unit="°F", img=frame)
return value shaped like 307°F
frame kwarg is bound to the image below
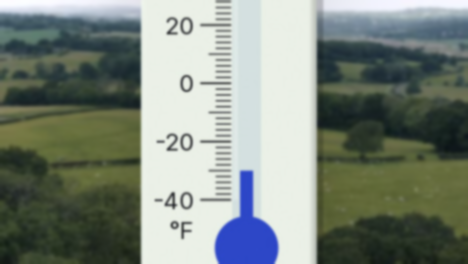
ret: -30°F
